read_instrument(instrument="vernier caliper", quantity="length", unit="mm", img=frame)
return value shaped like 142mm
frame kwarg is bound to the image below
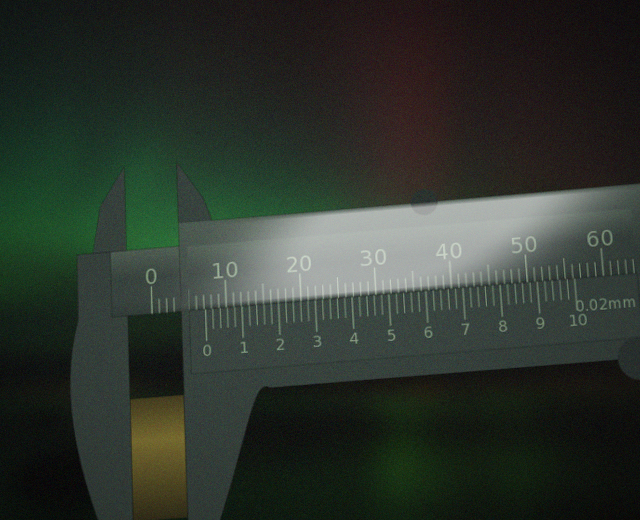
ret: 7.2mm
